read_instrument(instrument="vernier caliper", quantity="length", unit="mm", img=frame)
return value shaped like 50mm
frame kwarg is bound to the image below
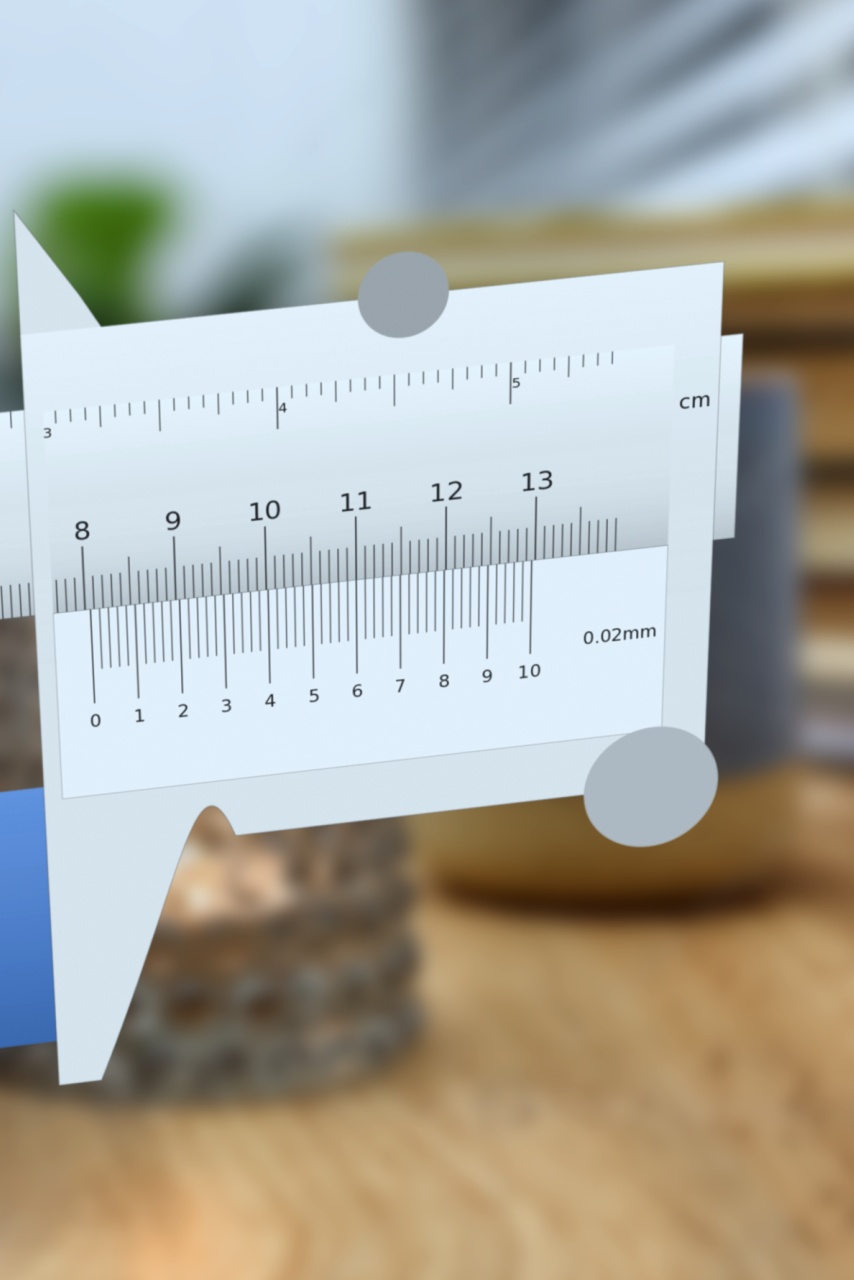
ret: 80.6mm
